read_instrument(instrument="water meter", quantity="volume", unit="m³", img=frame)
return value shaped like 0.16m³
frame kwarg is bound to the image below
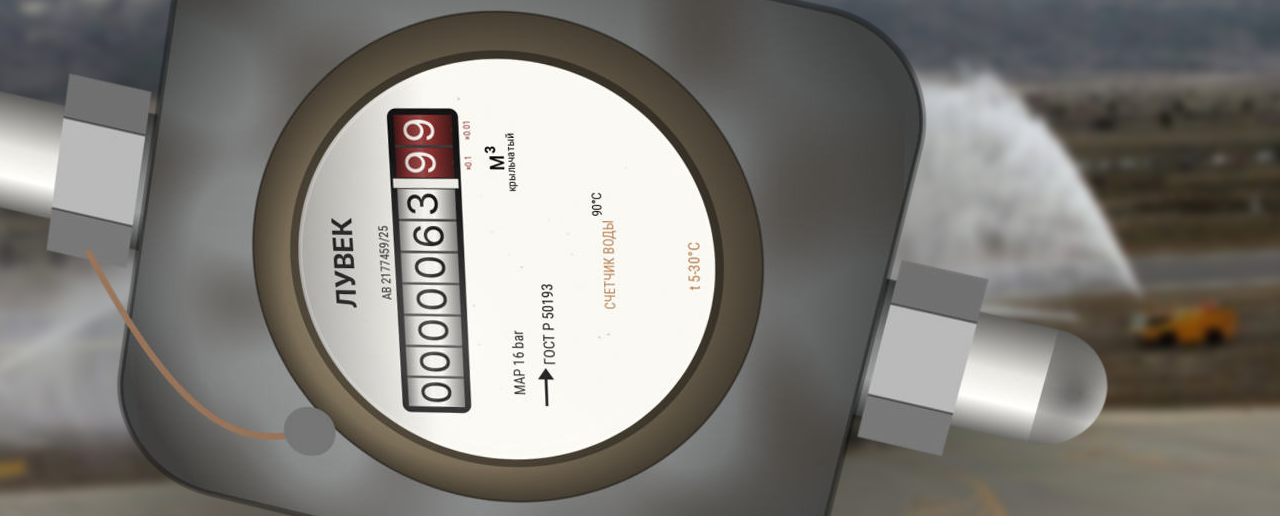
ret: 63.99m³
